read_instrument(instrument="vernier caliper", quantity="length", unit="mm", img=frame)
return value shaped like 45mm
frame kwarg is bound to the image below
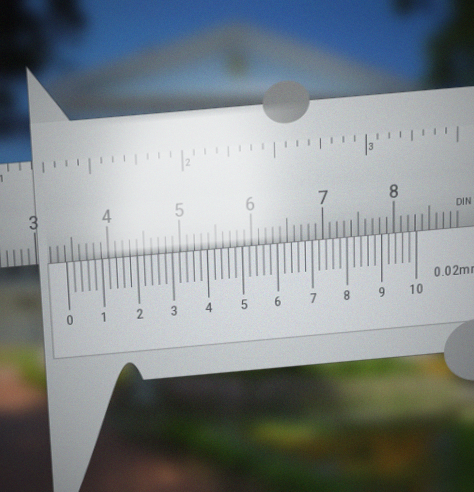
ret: 34.2mm
